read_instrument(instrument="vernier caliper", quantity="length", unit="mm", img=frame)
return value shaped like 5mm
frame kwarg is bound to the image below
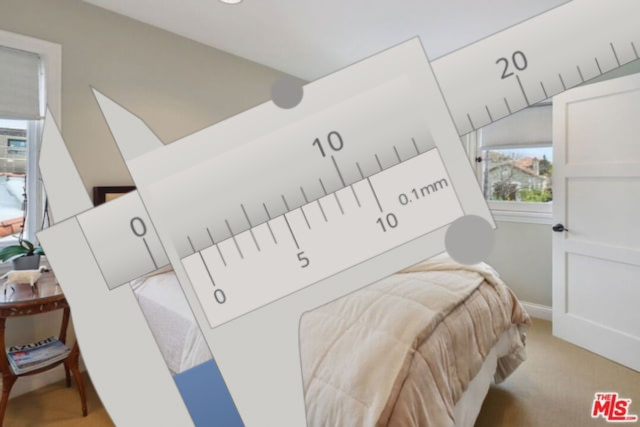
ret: 2.2mm
